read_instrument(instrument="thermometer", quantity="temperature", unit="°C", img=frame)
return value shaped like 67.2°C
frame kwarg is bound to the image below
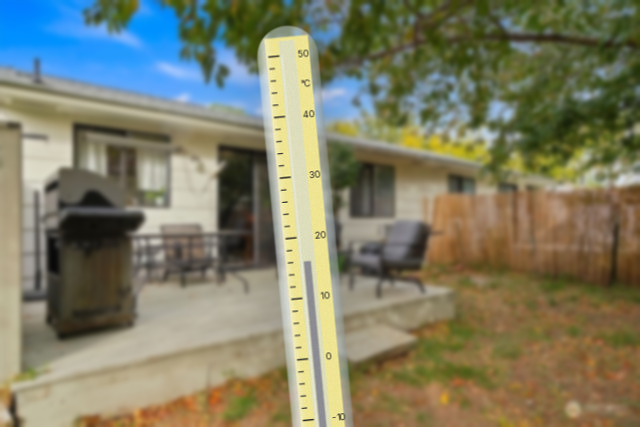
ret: 16°C
